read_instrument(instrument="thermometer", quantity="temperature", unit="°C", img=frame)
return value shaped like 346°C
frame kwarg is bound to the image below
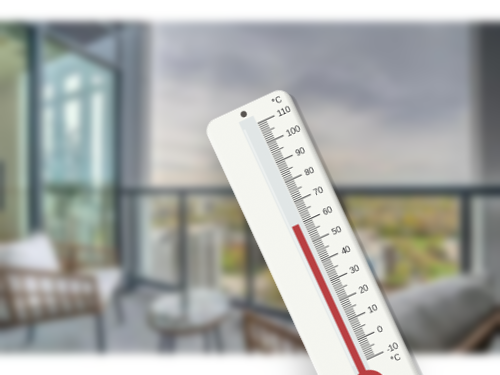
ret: 60°C
